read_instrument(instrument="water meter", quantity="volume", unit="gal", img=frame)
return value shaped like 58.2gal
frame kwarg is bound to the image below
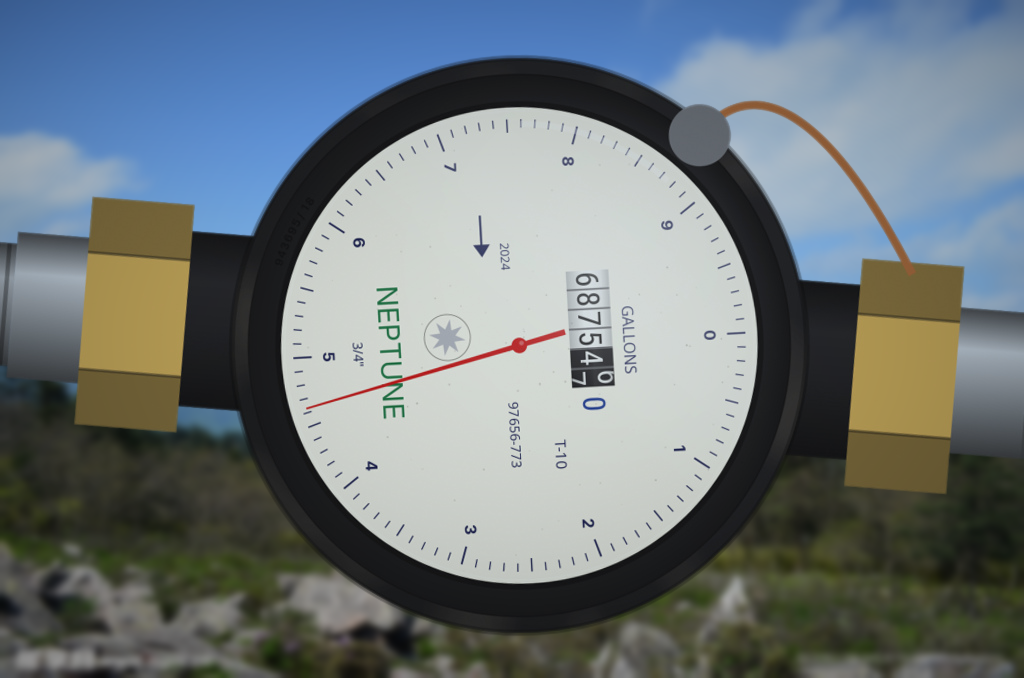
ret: 6875464.6gal
